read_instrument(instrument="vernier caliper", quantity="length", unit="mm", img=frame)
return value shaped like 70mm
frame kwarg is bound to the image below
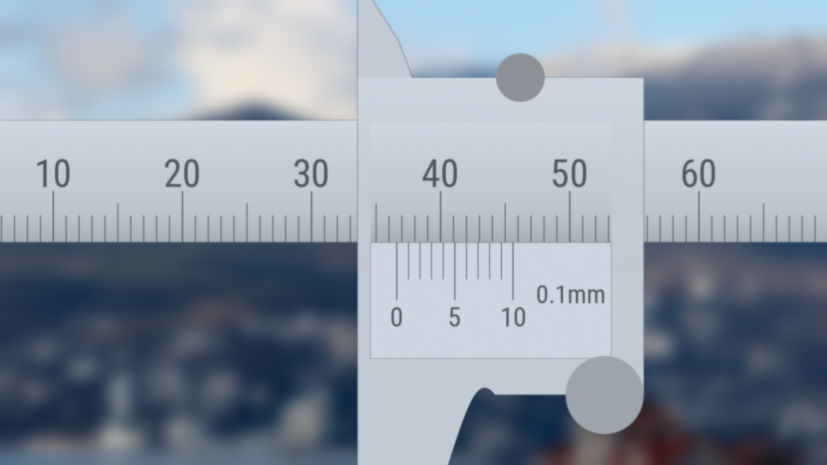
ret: 36.6mm
